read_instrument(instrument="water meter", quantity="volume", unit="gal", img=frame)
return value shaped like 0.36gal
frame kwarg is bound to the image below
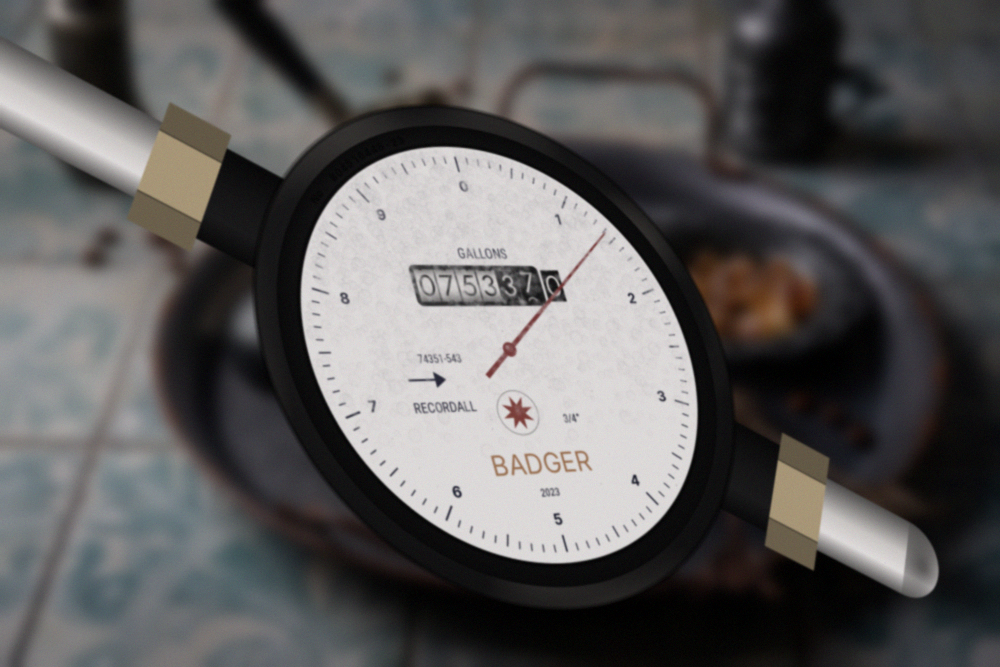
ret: 753371.4gal
